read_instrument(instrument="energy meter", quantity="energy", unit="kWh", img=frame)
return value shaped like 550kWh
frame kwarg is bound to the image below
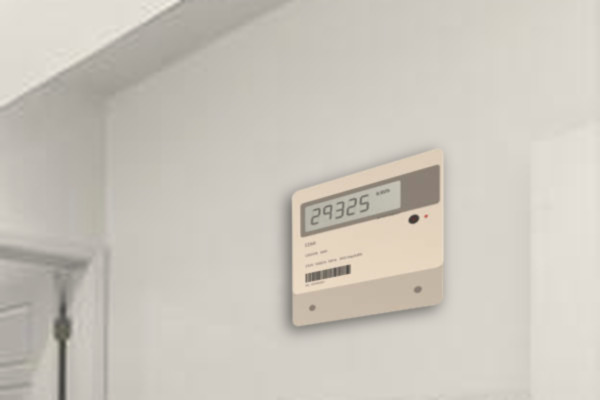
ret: 29325kWh
